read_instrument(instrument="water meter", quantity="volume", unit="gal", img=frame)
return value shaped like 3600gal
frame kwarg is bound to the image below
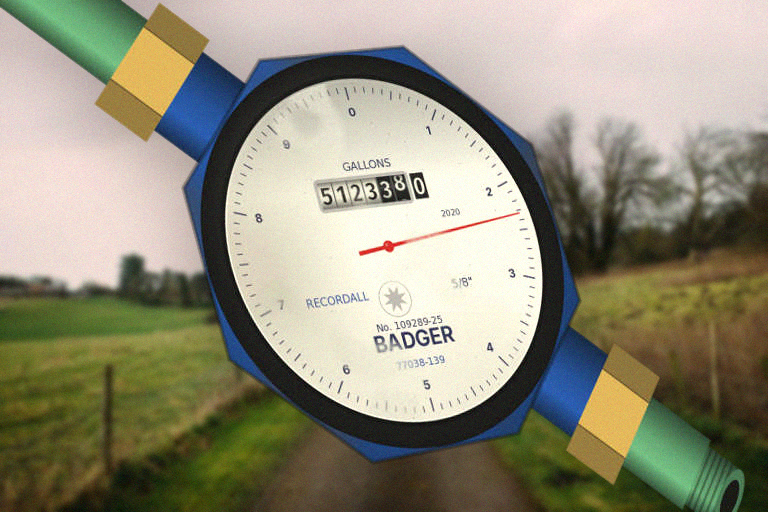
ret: 5123382.3gal
